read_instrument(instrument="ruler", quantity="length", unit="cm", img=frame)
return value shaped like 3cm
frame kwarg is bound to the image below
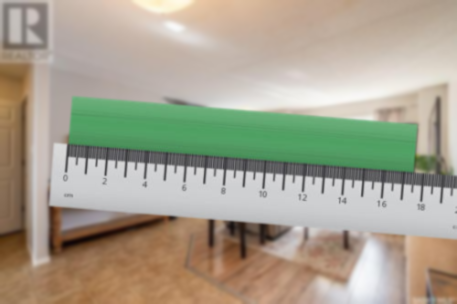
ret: 17.5cm
